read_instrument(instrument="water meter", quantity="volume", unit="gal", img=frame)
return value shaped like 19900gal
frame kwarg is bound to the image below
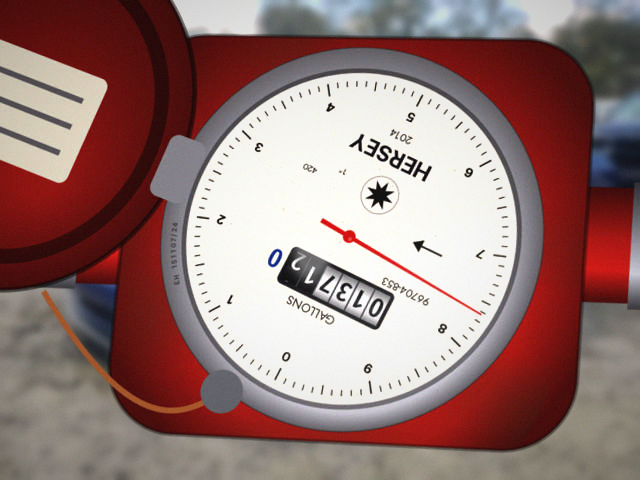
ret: 137117.6gal
